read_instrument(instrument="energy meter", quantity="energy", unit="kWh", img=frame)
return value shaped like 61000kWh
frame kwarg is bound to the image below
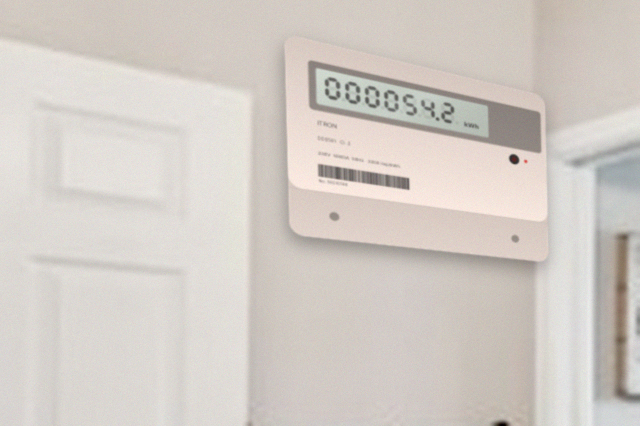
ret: 54.2kWh
